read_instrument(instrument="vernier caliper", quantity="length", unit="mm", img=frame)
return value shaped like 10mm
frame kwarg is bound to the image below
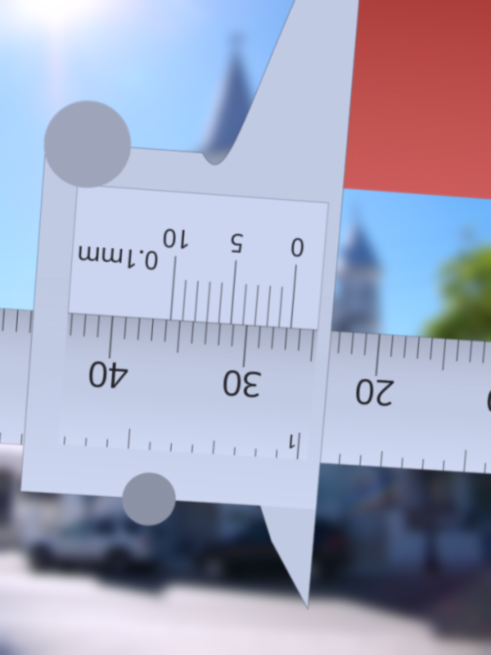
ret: 26.7mm
